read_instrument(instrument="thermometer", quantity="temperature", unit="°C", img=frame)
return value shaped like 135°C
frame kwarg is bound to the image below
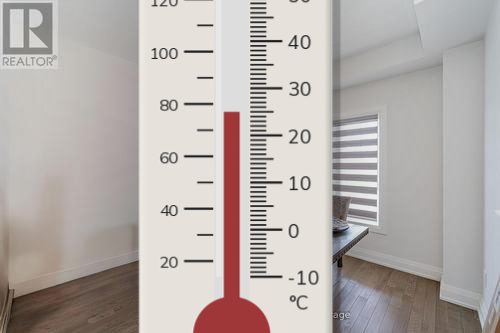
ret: 25°C
